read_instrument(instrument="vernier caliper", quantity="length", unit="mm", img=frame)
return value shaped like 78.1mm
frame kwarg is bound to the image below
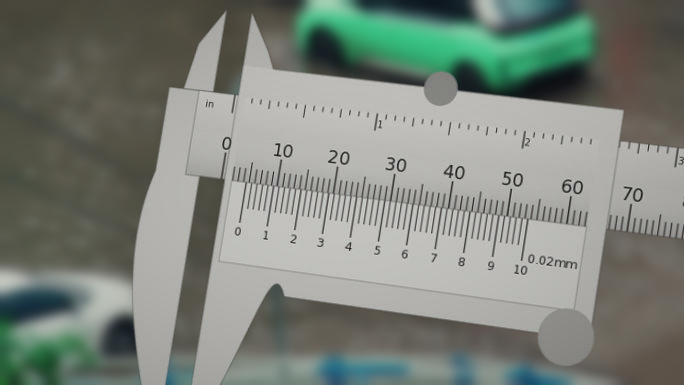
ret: 4.5mm
